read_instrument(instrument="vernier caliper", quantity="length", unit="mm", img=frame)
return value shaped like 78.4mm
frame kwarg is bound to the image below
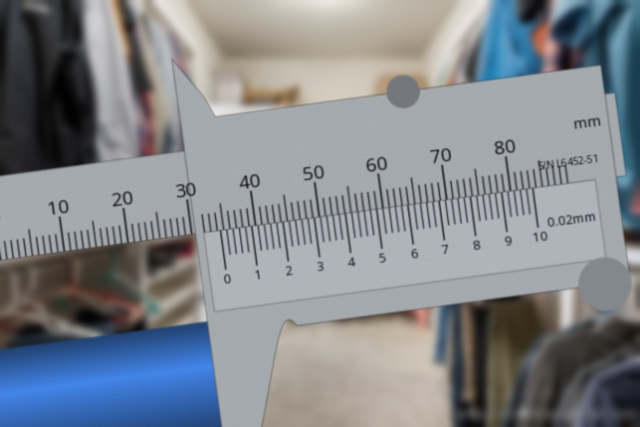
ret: 34.5mm
